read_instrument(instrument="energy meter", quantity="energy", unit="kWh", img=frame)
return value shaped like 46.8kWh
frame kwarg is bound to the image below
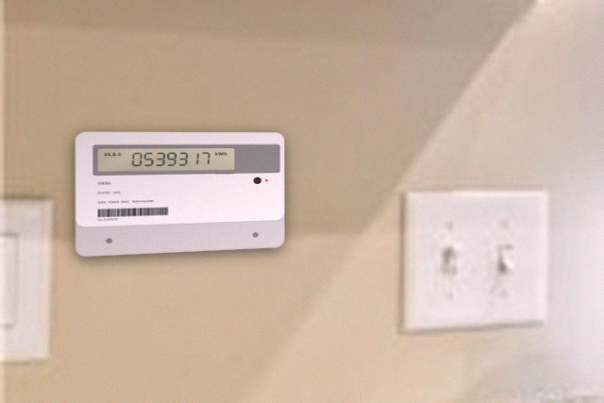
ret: 539317kWh
